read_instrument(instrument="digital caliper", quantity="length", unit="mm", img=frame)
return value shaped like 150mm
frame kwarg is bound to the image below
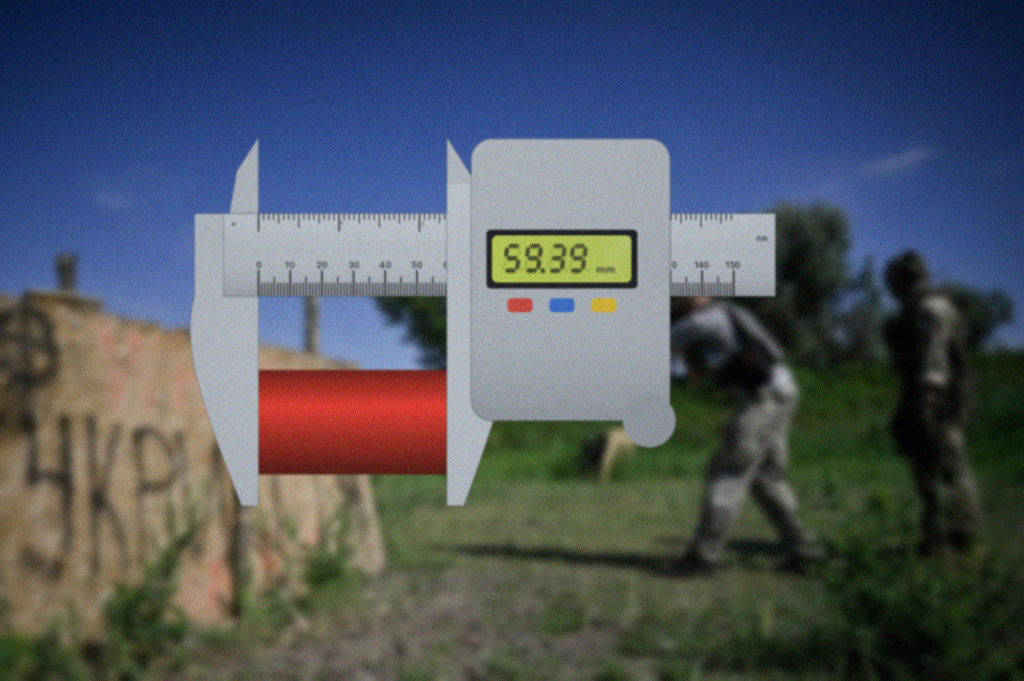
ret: 59.39mm
